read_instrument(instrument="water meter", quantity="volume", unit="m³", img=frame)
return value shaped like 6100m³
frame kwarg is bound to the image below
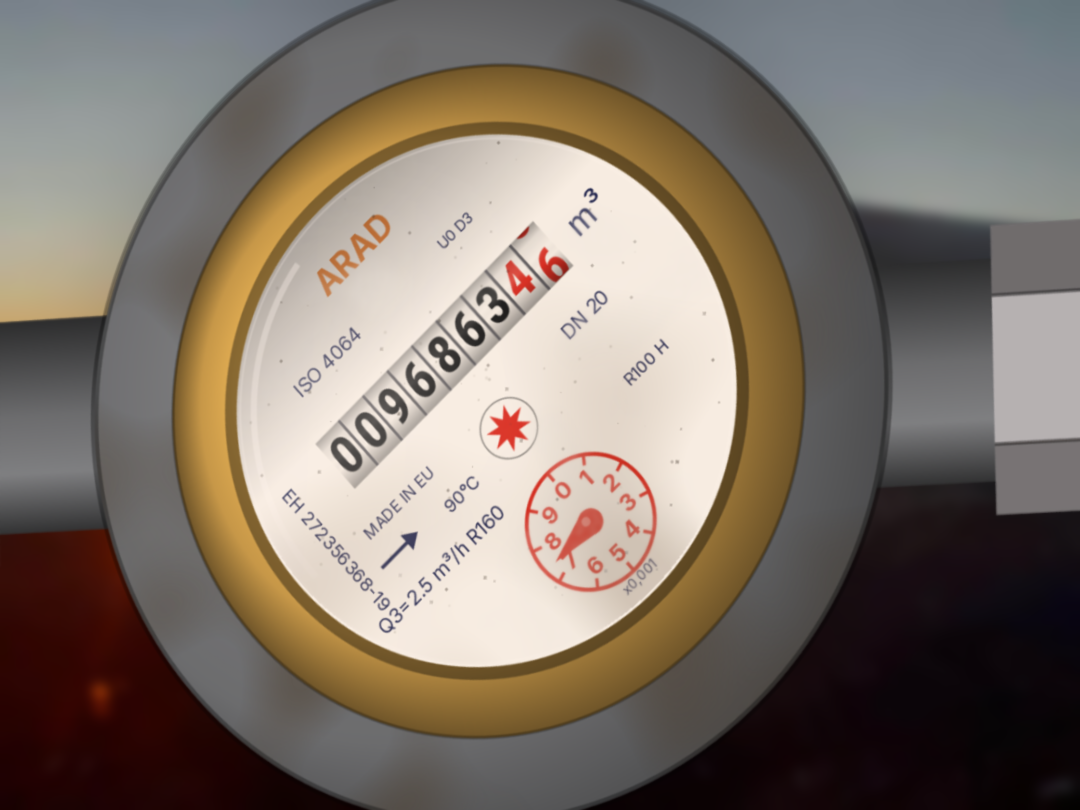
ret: 96863.457m³
